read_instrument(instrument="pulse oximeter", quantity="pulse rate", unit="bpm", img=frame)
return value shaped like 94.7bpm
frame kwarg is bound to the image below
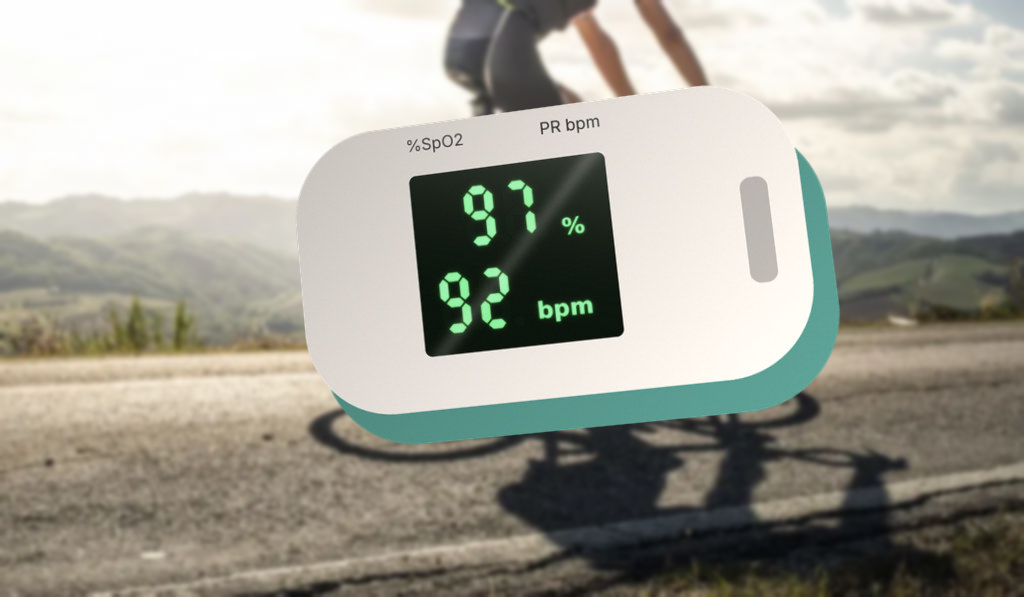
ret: 92bpm
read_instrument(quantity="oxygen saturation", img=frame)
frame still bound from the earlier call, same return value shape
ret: 97%
